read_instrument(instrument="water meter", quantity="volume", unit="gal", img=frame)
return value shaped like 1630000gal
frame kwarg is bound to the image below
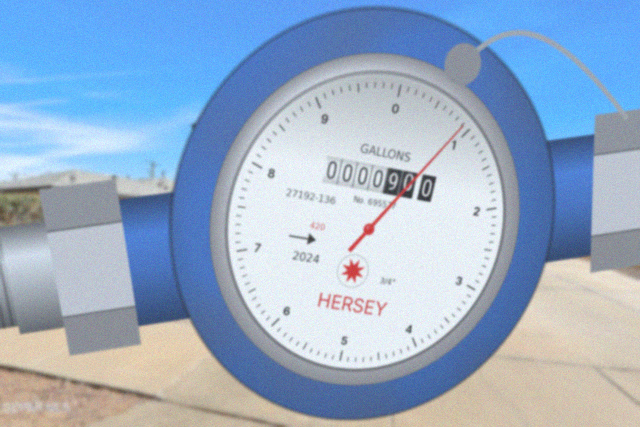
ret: 900.9gal
